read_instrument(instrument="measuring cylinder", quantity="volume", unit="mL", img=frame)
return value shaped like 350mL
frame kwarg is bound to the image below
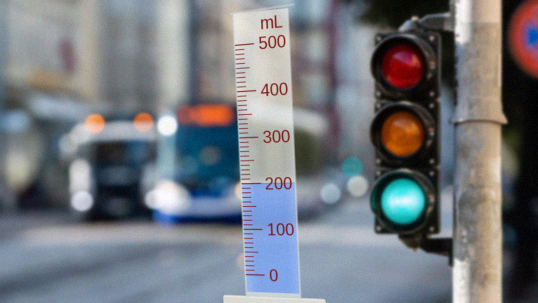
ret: 200mL
